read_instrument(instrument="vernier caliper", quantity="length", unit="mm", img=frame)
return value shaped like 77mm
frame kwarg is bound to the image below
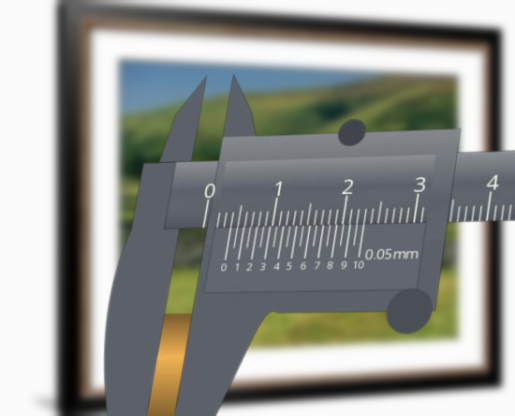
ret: 4.0mm
